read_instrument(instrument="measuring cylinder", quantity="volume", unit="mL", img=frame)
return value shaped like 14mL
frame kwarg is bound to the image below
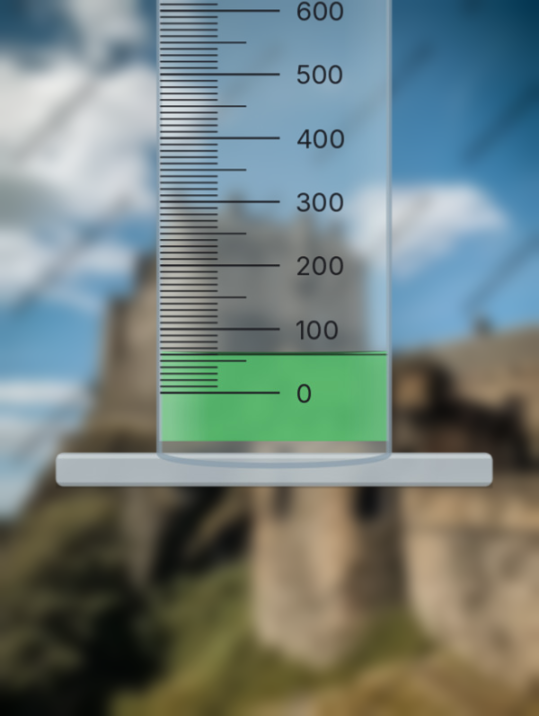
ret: 60mL
